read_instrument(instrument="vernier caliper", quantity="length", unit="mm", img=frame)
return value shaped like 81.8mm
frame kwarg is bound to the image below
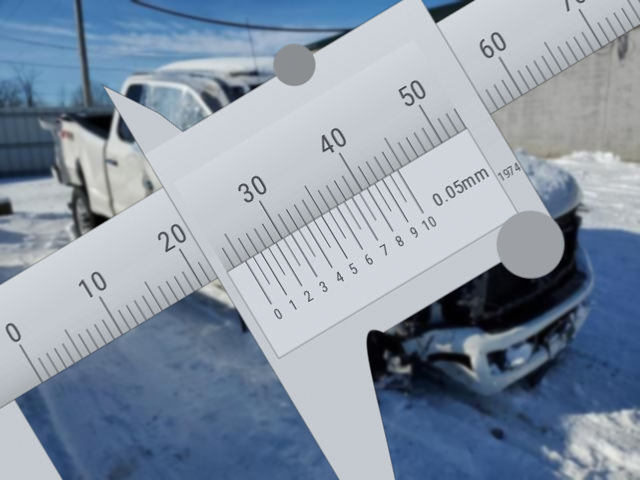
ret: 25.4mm
